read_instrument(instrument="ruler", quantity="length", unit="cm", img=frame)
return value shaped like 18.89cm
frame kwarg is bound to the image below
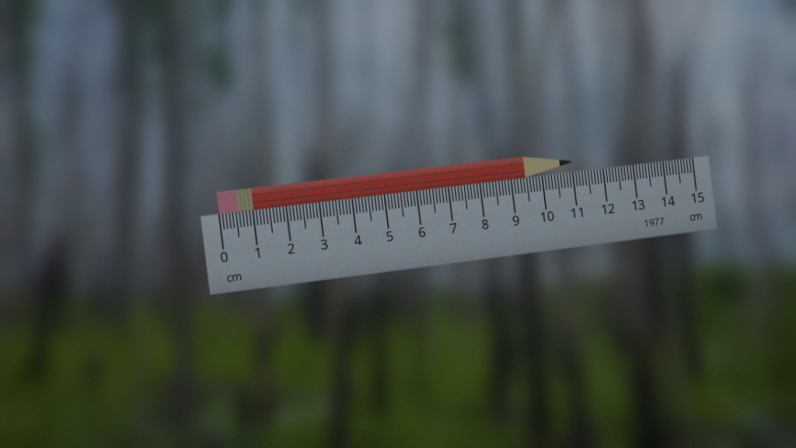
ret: 11cm
